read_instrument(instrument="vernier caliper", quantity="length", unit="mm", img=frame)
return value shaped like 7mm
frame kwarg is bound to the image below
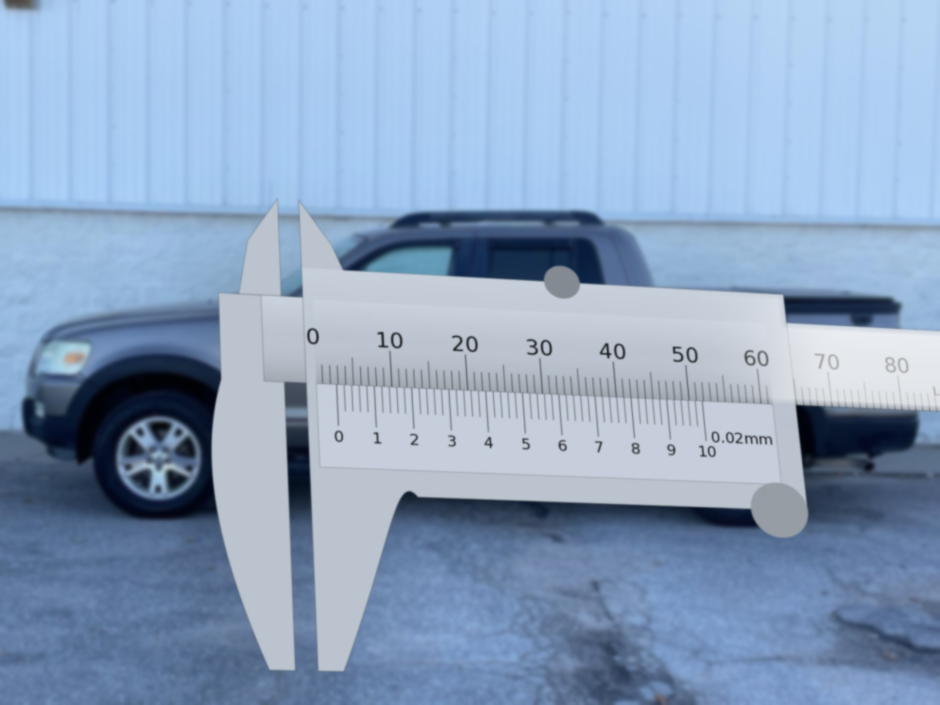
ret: 2.8mm
